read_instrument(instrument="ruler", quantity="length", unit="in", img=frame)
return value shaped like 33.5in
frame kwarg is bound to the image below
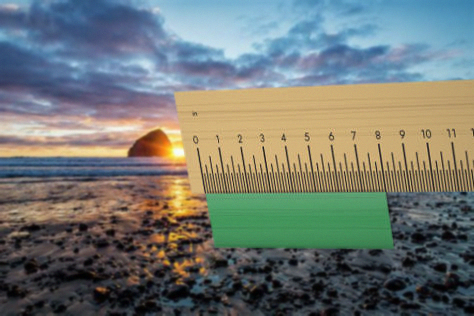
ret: 8in
